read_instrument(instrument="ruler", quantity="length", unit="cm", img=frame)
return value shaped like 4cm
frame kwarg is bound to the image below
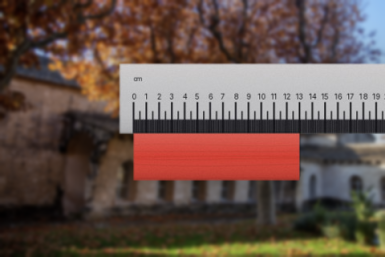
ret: 13cm
